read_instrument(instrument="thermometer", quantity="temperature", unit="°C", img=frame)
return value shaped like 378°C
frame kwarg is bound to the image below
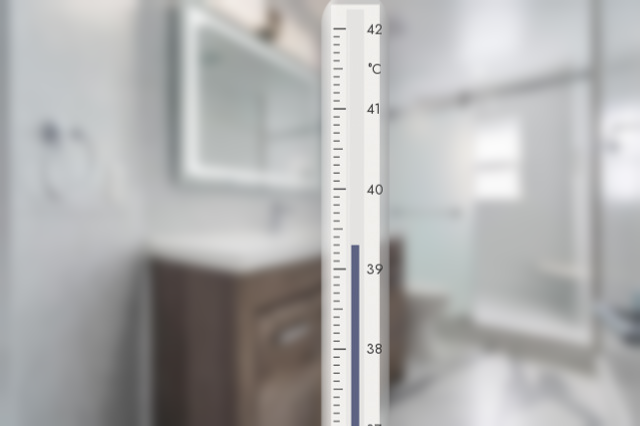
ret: 39.3°C
